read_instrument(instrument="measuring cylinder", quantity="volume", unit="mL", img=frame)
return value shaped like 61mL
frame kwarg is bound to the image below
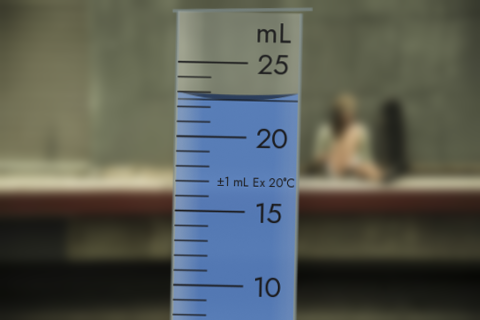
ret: 22.5mL
